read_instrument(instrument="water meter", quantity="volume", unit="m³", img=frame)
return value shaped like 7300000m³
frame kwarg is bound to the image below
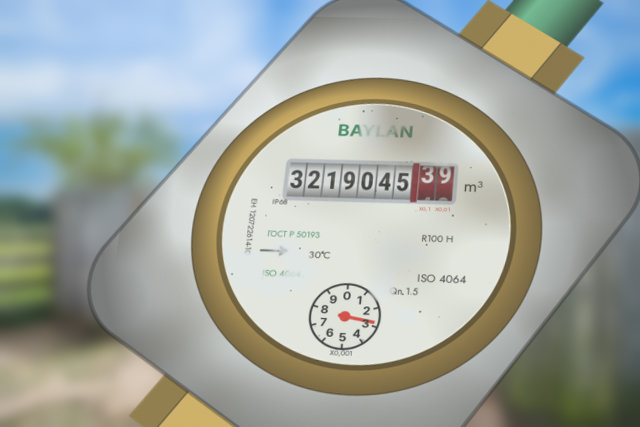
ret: 3219045.392m³
